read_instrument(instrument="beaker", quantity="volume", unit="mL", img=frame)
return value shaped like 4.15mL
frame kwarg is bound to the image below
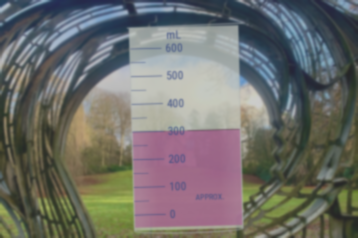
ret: 300mL
